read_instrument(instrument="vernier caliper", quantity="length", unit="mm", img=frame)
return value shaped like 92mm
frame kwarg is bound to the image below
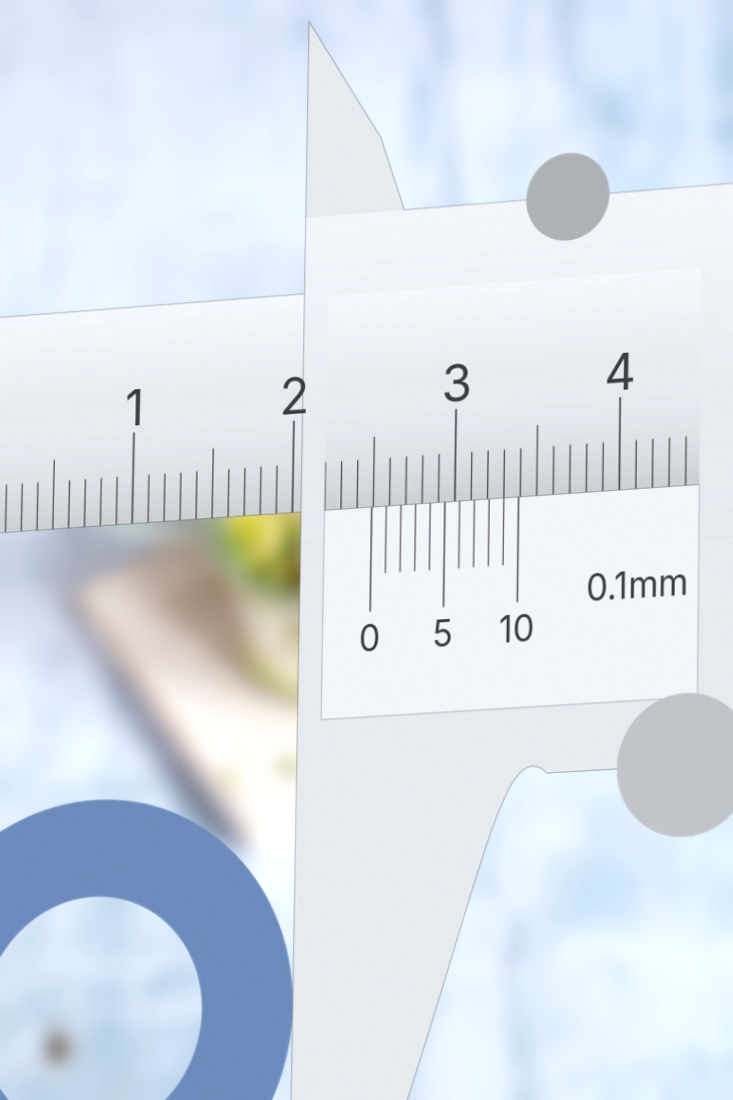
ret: 24.9mm
